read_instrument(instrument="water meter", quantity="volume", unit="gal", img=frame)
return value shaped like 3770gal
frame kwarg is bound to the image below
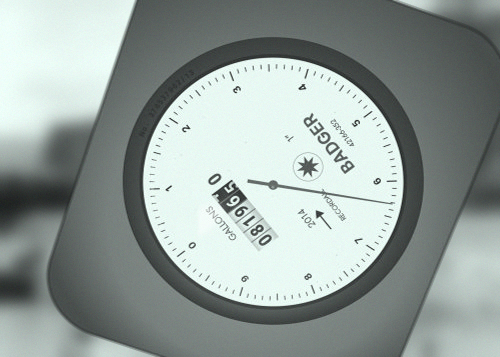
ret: 819646.3gal
